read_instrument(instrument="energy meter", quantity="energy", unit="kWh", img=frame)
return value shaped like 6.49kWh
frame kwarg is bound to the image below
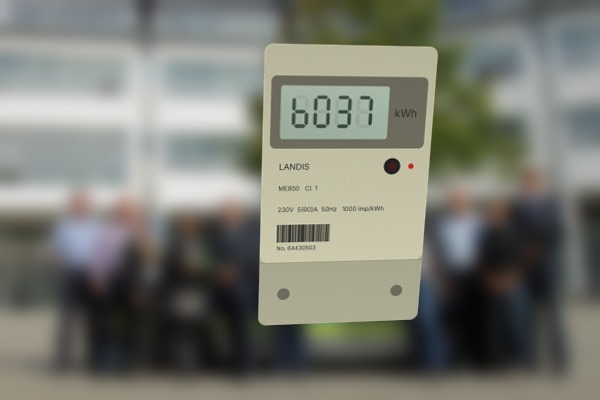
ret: 6037kWh
